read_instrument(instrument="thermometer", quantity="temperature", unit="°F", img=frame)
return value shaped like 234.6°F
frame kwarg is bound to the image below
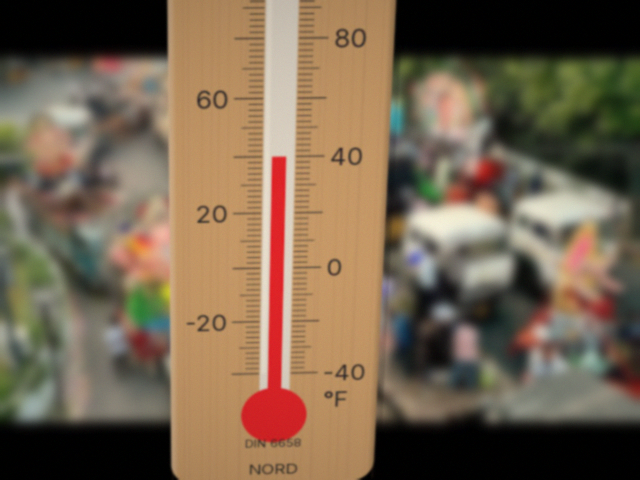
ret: 40°F
